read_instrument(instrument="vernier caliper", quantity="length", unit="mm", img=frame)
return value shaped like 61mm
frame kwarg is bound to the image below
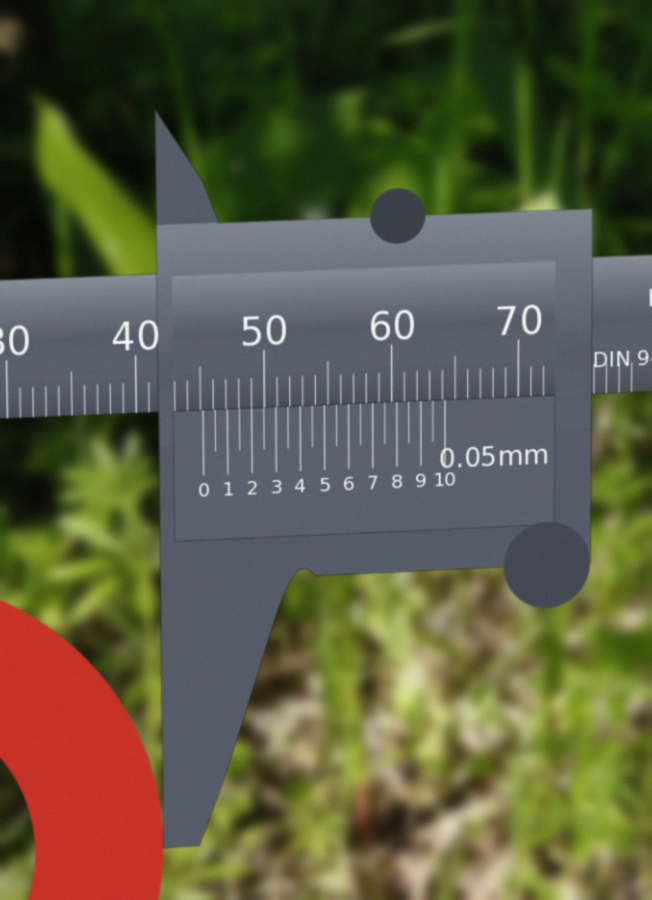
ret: 45.2mm
